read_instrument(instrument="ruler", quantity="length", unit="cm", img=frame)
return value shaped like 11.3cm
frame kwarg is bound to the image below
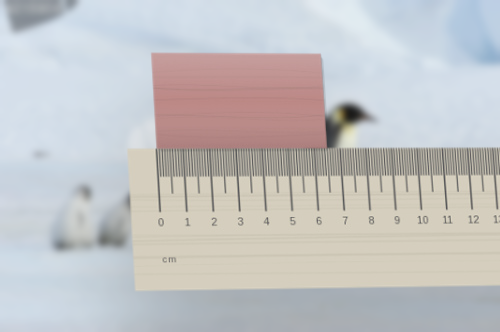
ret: 6.5cm
